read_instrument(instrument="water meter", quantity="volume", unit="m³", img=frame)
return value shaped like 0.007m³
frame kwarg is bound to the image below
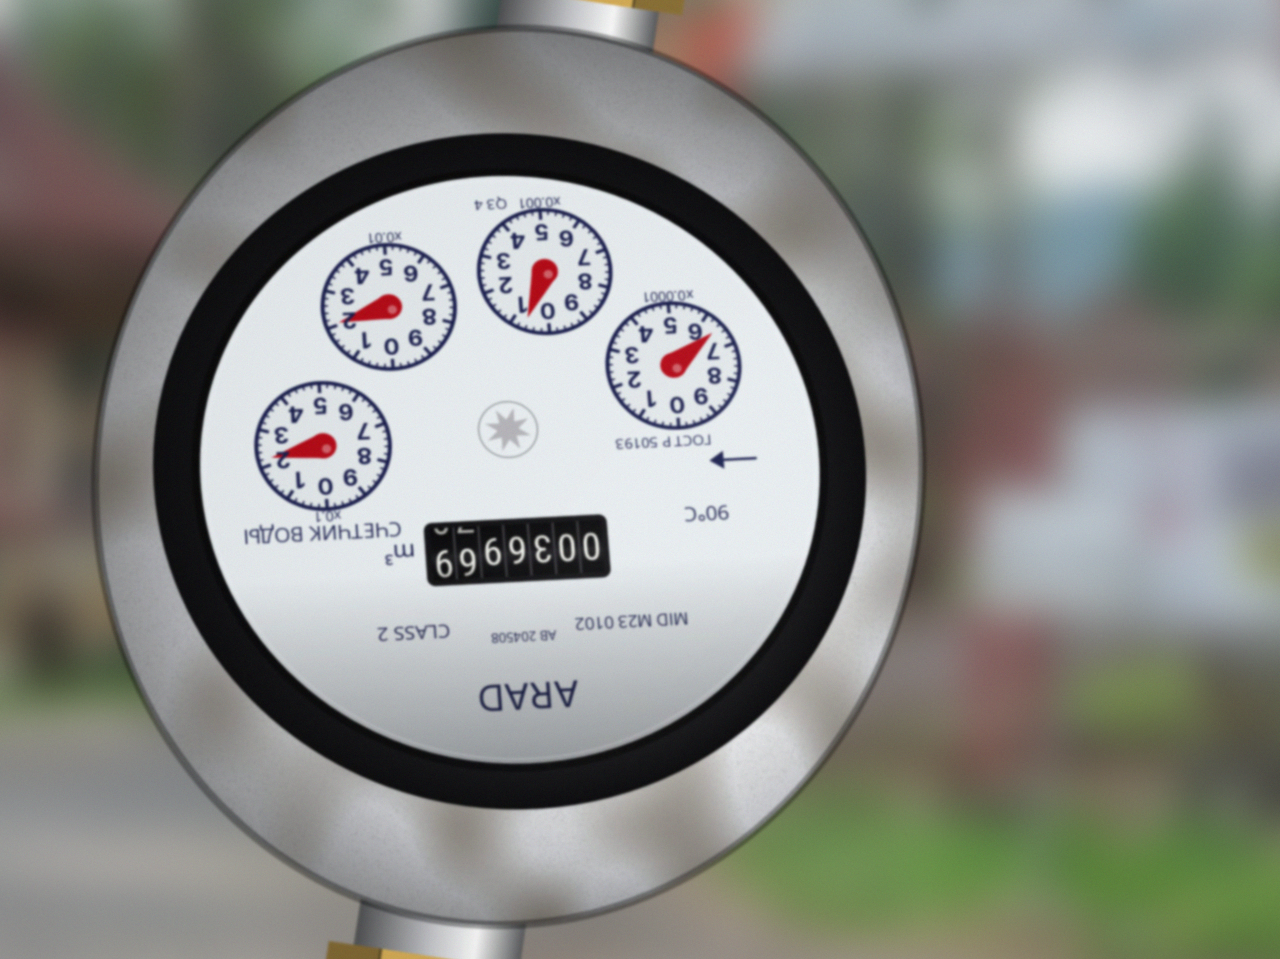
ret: 36969.2206m³
